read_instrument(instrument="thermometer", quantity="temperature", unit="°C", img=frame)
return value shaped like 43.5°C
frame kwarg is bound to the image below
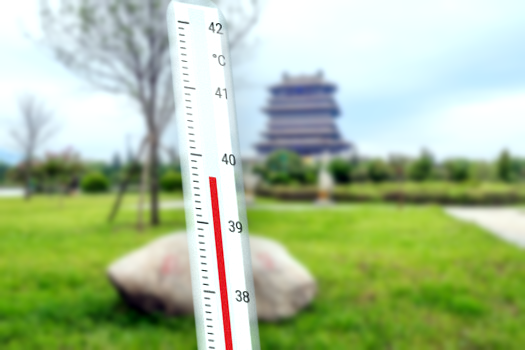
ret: 39.7°C
